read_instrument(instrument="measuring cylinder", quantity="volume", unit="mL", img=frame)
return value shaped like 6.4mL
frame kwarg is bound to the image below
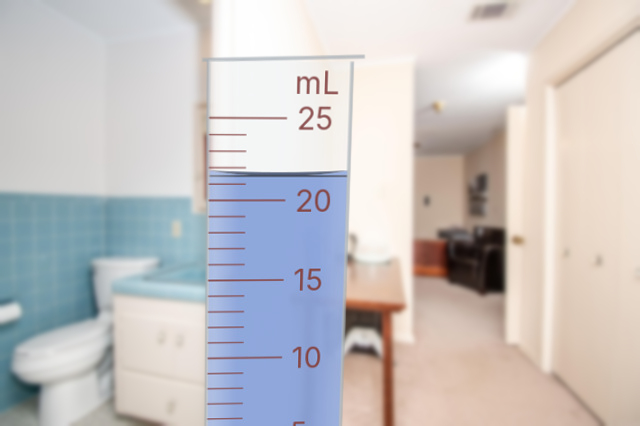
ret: 21.5mL
